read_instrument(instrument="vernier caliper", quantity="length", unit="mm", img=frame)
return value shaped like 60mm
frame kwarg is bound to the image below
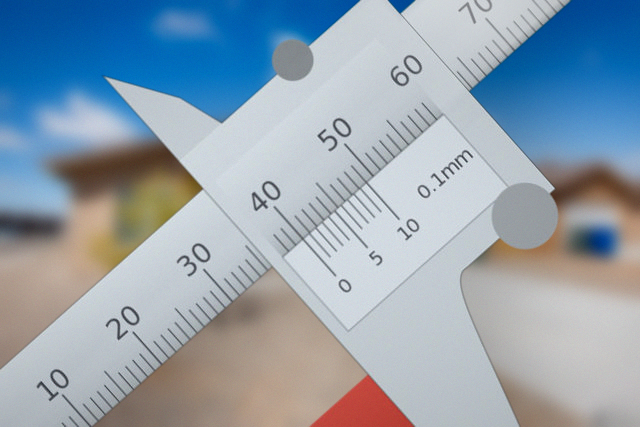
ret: 40.0mm
